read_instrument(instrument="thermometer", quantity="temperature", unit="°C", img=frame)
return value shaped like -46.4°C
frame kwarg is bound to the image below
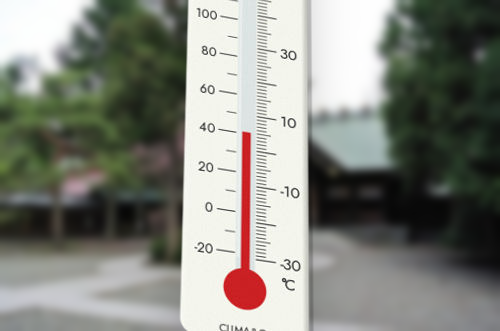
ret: 5°C
